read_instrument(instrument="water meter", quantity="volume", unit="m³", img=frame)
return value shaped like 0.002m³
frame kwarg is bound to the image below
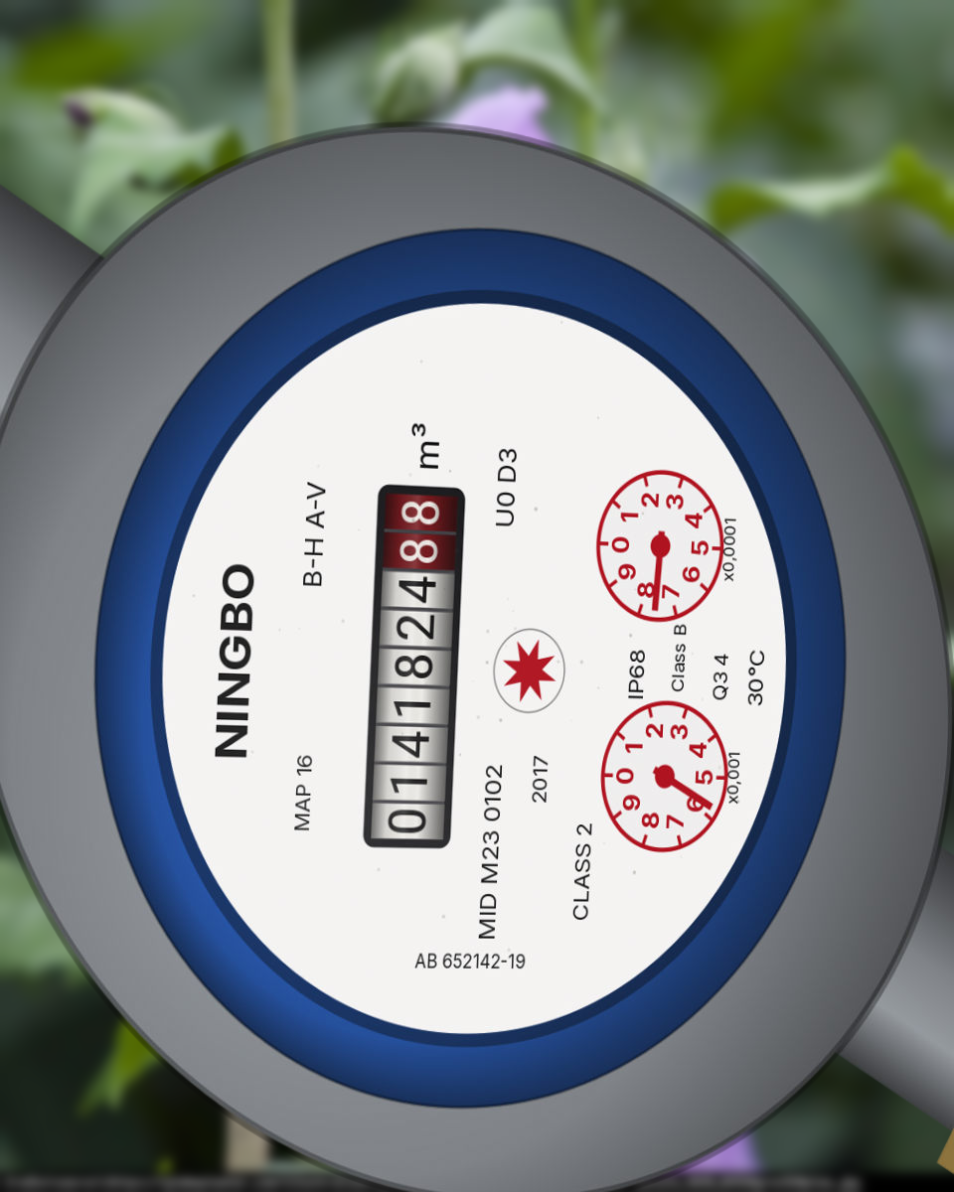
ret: 141824.8857m³
